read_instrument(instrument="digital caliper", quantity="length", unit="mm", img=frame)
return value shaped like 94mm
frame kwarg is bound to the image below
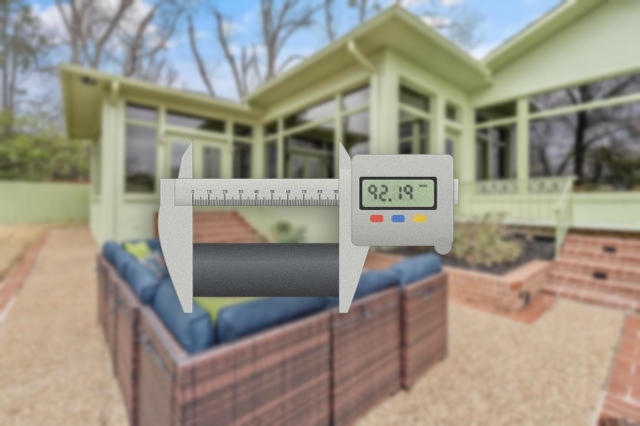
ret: 92.19mm
